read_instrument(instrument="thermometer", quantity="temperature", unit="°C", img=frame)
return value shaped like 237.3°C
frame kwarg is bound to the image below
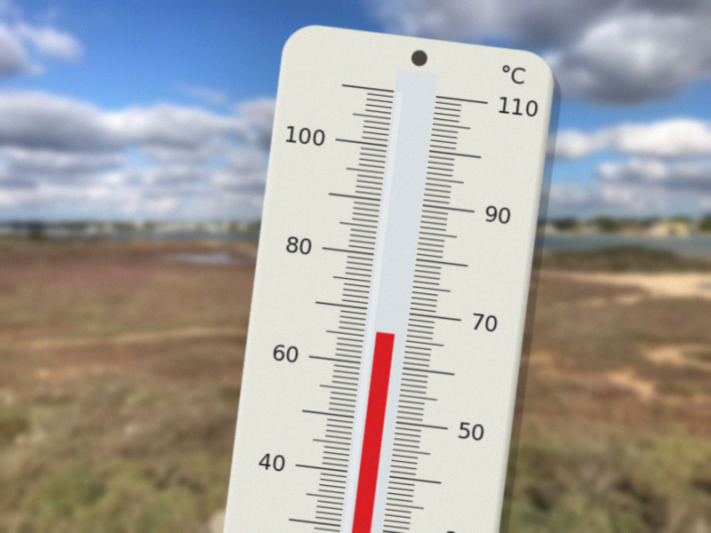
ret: 66°C
